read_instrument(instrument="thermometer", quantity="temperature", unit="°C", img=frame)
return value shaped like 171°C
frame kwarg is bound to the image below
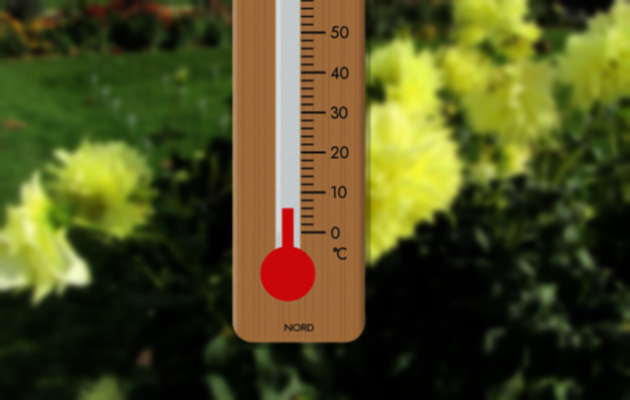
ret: 6°C
